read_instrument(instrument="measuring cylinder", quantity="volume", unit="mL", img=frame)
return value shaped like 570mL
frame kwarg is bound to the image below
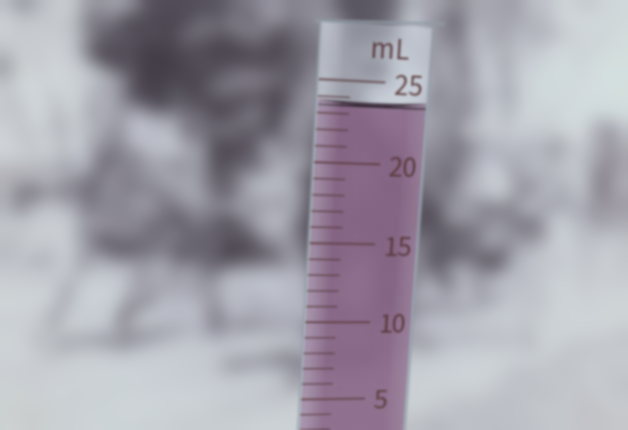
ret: 23.5mL
